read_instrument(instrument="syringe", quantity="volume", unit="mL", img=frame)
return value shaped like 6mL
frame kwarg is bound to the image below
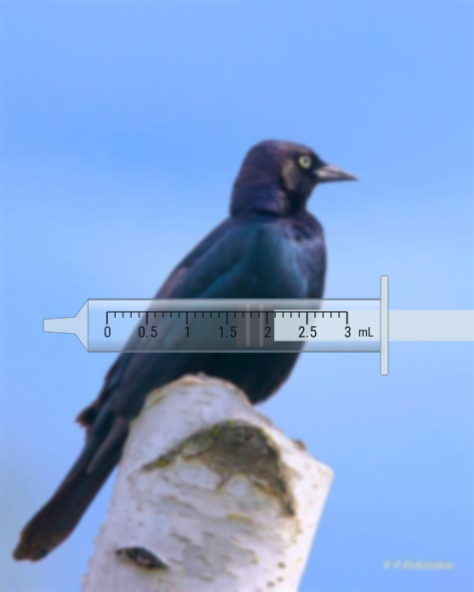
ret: 1.6mL
